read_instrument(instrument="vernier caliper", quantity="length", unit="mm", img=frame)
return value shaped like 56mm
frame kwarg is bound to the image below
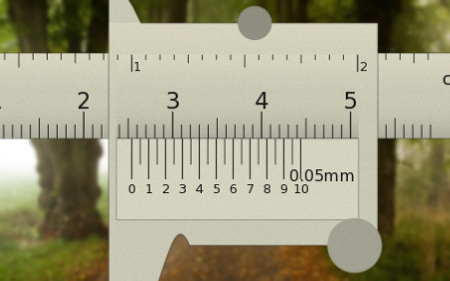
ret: 25.4mm
